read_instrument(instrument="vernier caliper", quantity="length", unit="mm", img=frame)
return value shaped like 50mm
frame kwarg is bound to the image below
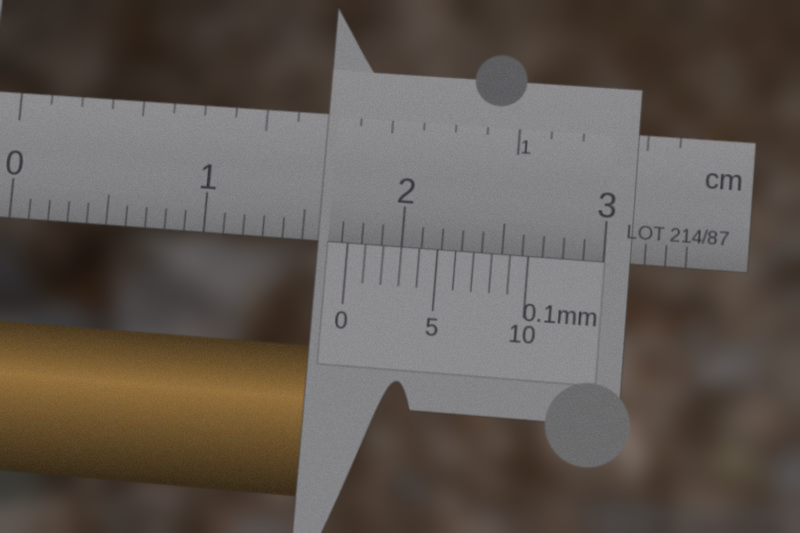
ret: 17.3mm
